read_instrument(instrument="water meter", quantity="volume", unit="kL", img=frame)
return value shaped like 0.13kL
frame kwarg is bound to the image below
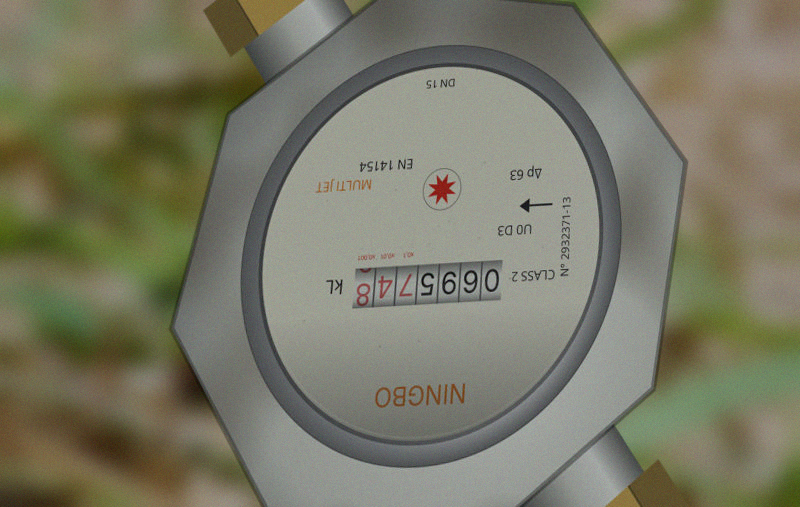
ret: 695.748kL
